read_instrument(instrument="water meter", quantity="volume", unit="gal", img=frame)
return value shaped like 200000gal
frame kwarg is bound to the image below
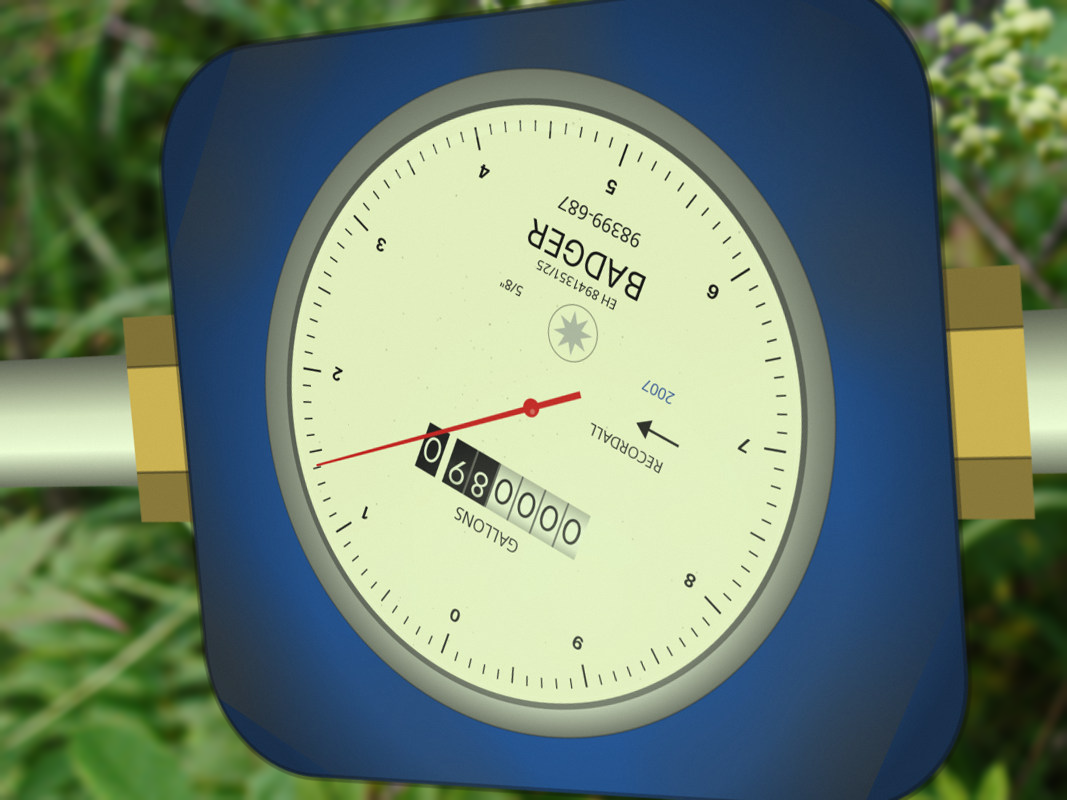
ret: 891.4gal
